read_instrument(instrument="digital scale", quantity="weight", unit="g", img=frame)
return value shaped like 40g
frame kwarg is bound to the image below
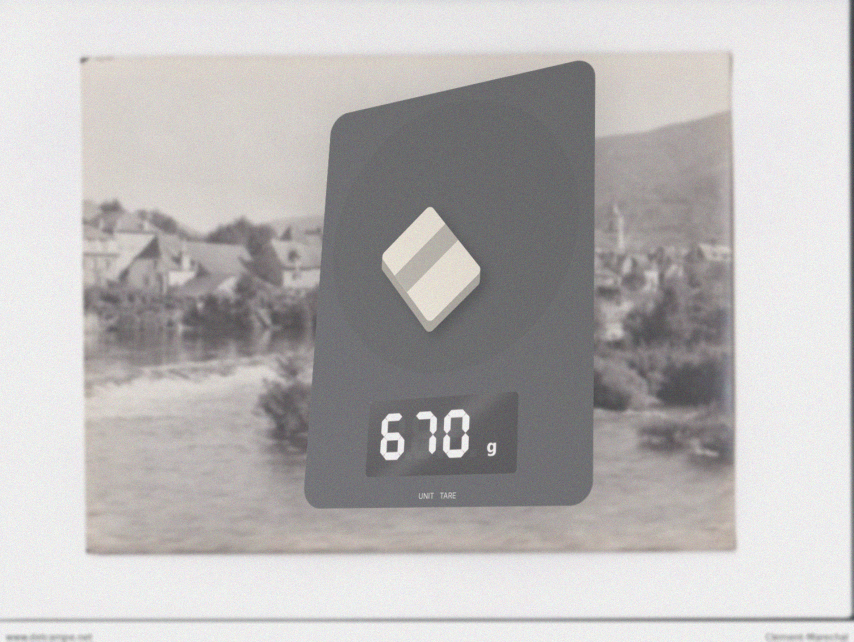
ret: 670g
